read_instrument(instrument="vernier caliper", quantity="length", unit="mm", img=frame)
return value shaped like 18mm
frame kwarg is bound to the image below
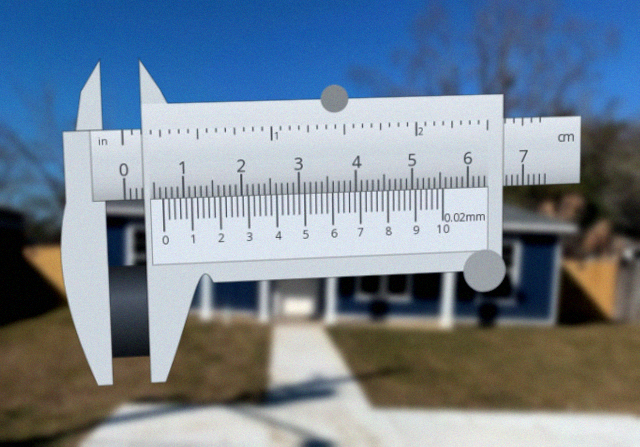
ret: 6.5mm
